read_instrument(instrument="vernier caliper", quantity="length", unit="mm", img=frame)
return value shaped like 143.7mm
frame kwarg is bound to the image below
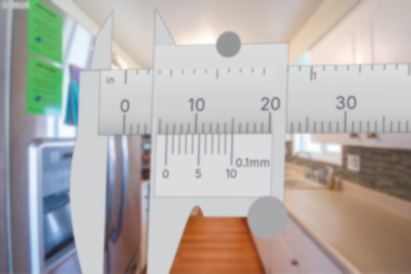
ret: 6.0mm
